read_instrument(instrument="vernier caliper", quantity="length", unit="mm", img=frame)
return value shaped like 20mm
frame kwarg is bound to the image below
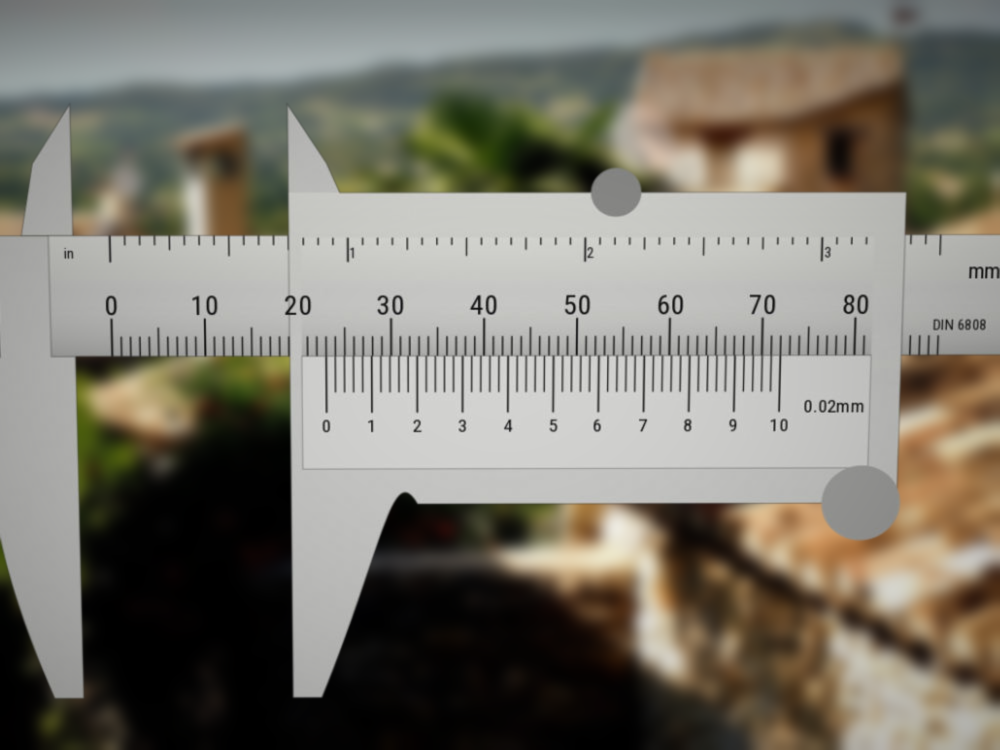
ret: 23.0mm
